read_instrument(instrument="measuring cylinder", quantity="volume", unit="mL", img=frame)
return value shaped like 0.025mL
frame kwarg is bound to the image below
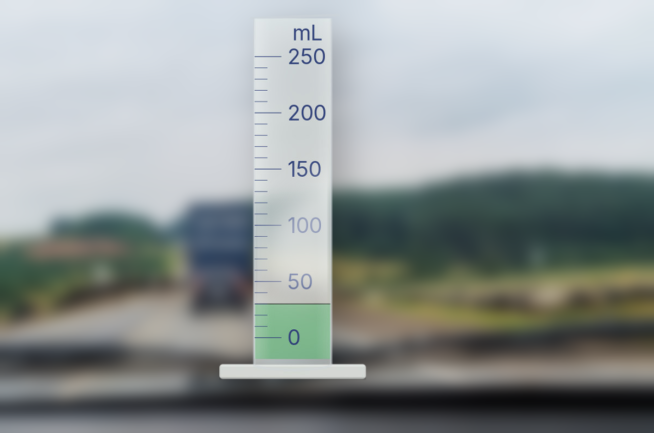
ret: 30mL
